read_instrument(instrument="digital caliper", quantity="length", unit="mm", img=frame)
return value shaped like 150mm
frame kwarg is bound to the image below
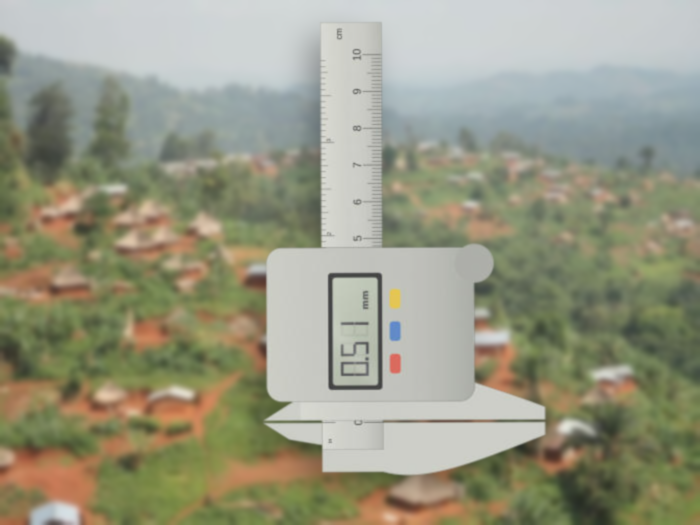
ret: 0.51mm
